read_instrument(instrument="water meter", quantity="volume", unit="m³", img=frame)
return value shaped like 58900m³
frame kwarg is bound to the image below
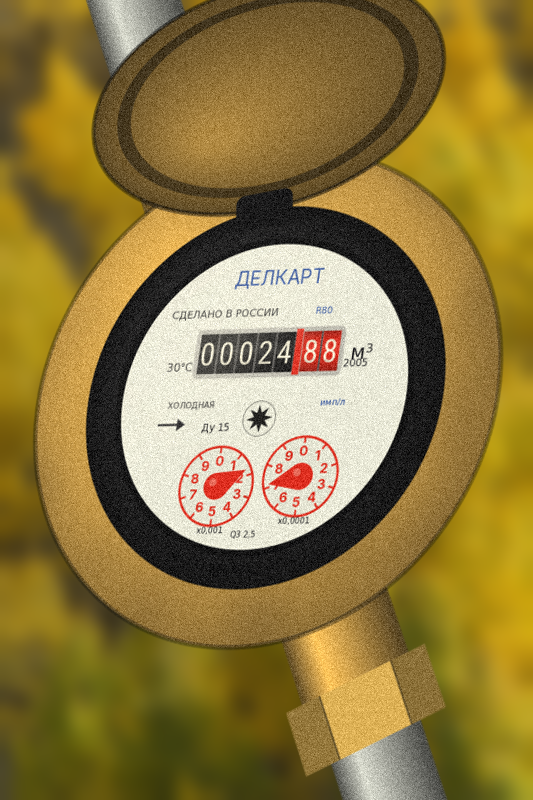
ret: 24.8817m³
